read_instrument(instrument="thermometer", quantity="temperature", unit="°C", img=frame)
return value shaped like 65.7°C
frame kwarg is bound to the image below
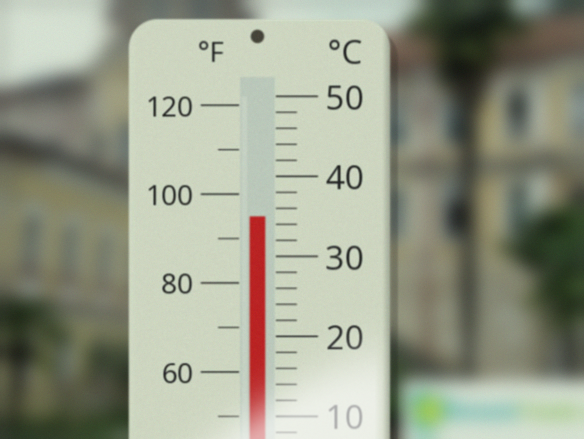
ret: 35°C
